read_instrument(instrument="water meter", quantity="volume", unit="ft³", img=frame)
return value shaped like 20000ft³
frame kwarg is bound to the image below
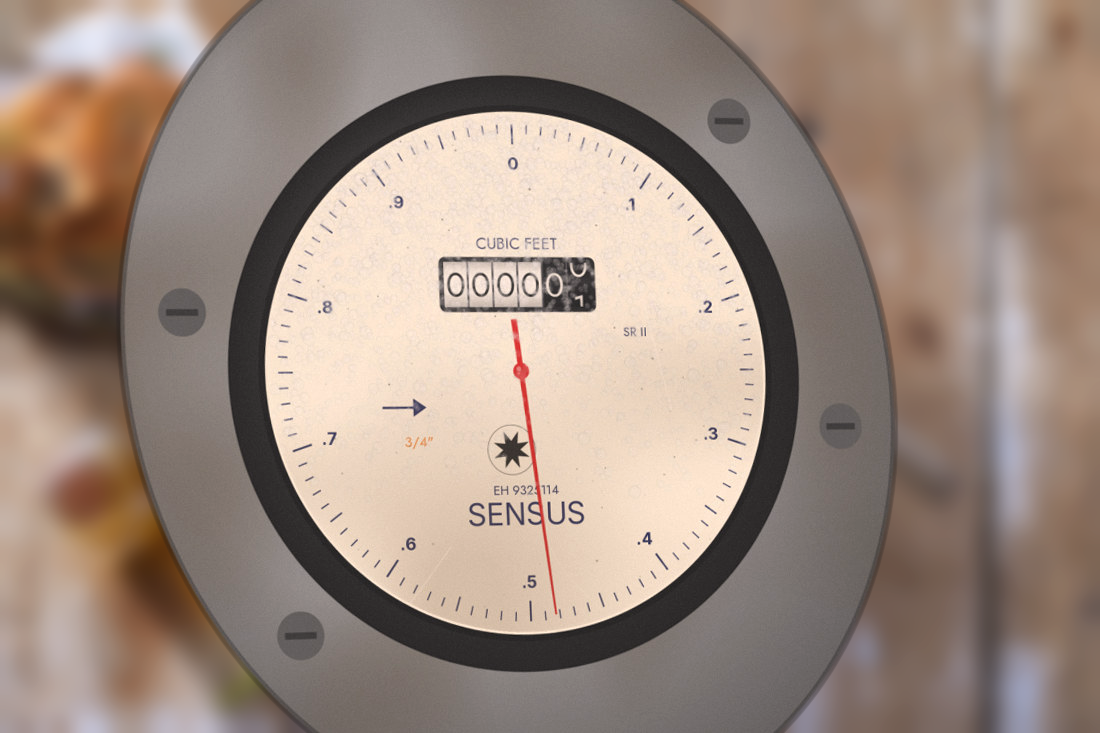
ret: 0.48ft³
